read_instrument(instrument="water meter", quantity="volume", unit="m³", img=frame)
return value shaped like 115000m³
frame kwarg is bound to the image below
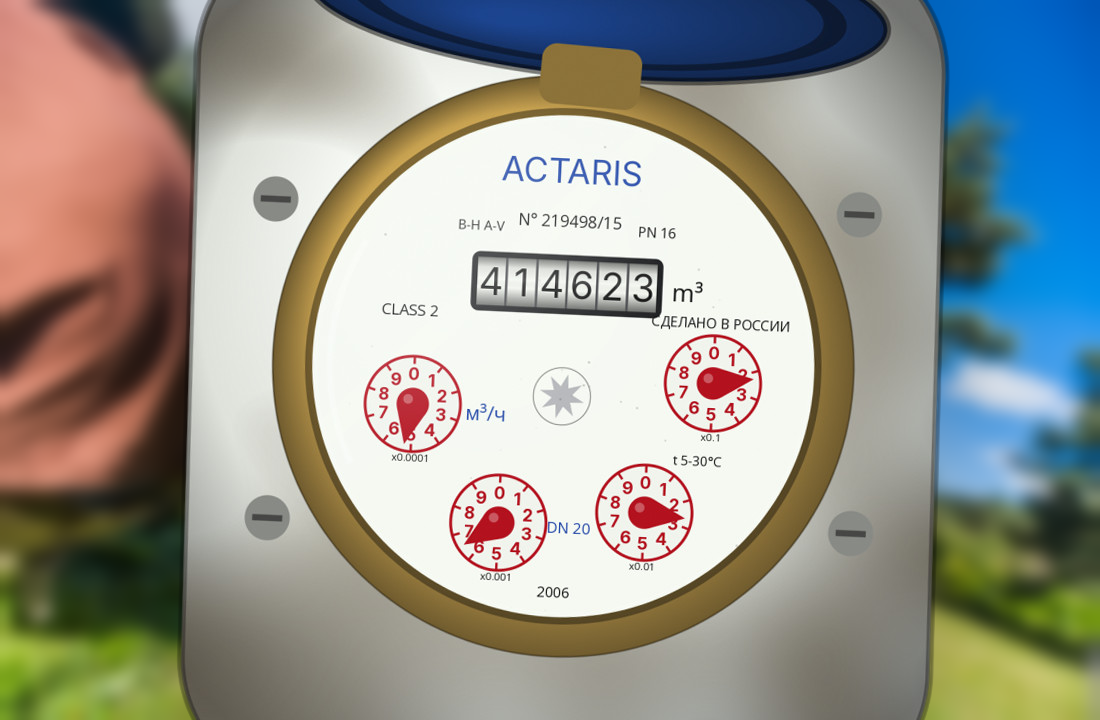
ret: 414623.2265m³
